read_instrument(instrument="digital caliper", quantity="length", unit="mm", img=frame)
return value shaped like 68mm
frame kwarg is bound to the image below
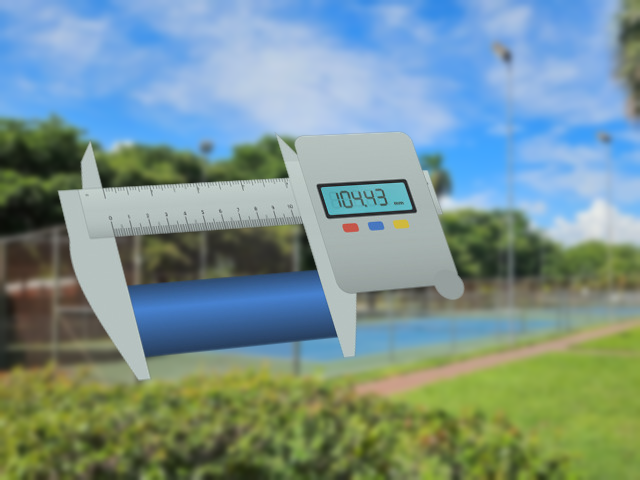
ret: 104.43mm
